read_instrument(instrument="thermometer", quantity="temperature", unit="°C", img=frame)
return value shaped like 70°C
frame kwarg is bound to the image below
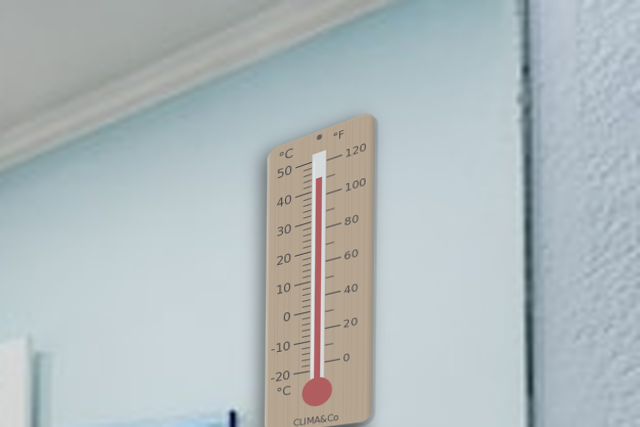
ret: 44°C
